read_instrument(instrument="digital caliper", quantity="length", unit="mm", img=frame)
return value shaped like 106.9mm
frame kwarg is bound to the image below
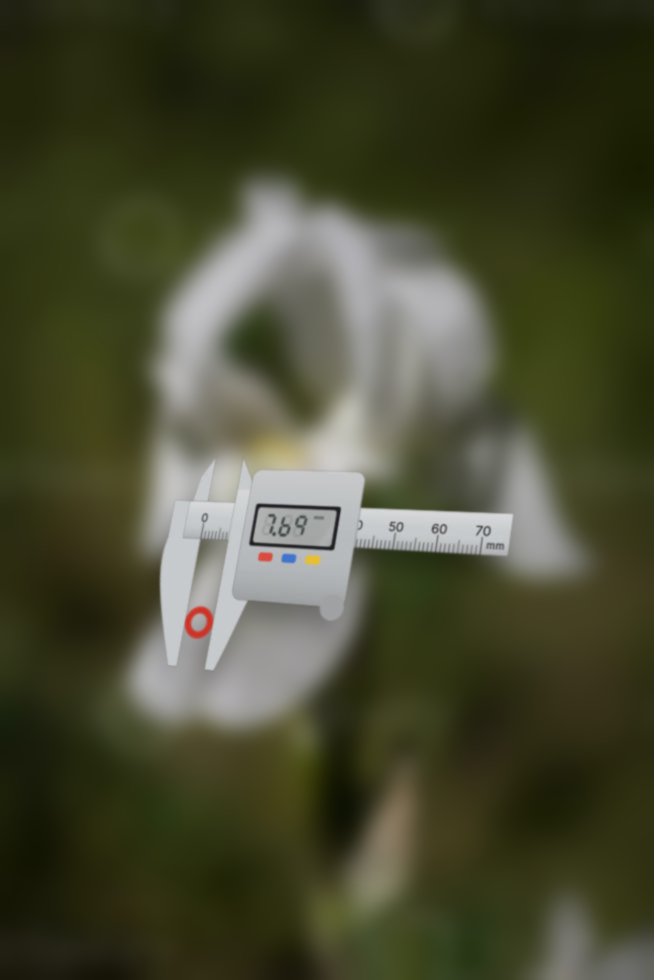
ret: 7.69mm
